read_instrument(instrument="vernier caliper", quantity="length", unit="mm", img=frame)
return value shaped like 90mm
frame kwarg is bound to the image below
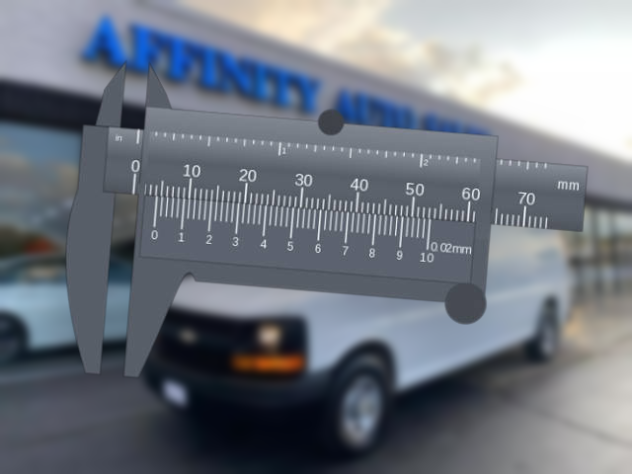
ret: 4.2mm
